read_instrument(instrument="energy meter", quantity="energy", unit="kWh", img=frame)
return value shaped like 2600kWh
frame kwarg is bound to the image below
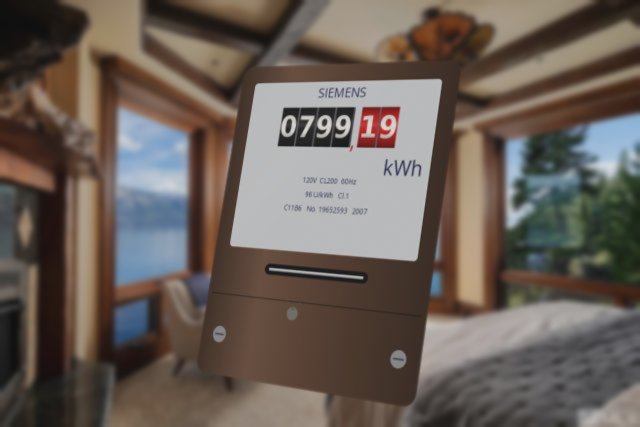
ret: 799.19kWh
